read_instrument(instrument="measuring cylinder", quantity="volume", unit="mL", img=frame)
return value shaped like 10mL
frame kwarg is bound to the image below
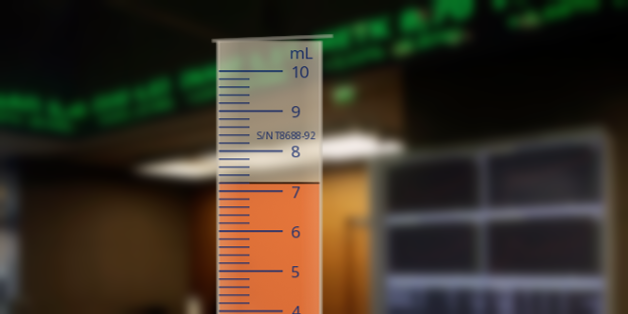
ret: 7.2mL
